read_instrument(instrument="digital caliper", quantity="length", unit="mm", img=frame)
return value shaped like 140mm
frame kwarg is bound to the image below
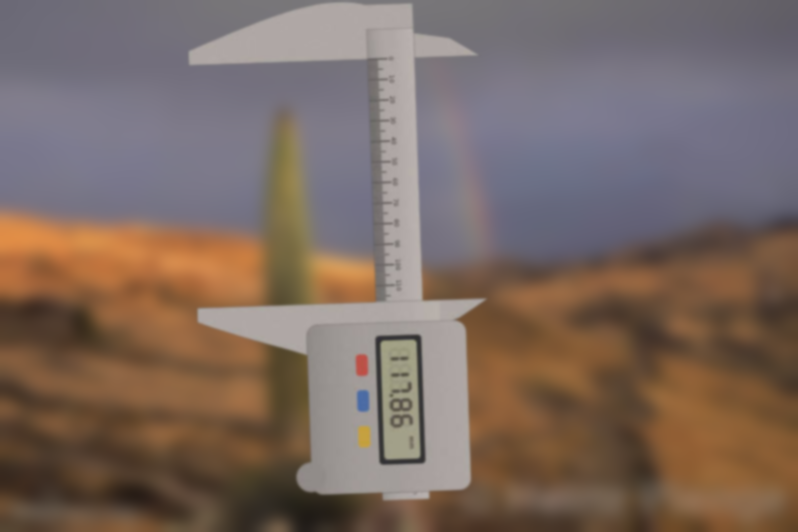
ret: 117.86mm
